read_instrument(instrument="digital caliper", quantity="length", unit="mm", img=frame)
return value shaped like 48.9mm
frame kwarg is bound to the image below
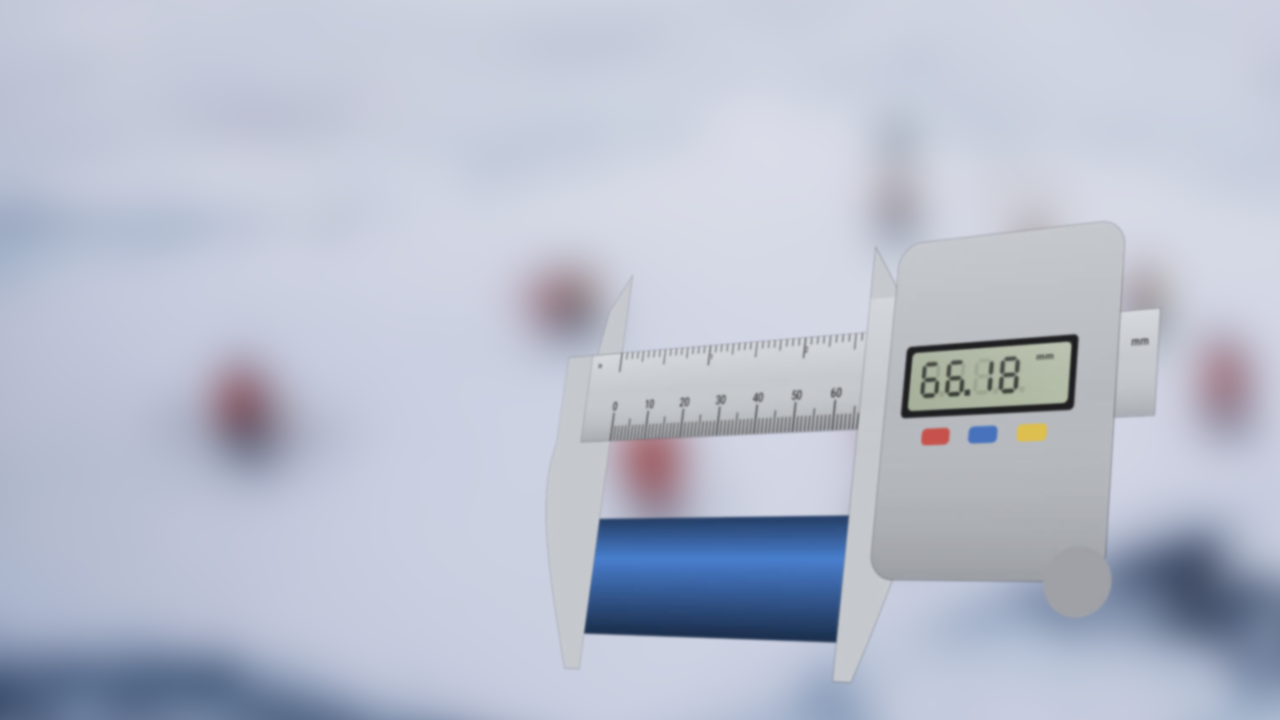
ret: 66.18mm
